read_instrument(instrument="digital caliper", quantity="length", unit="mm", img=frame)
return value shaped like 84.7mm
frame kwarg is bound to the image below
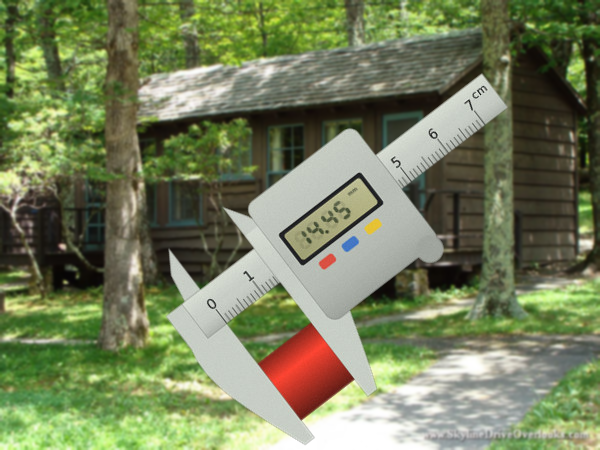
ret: 14.45mm
